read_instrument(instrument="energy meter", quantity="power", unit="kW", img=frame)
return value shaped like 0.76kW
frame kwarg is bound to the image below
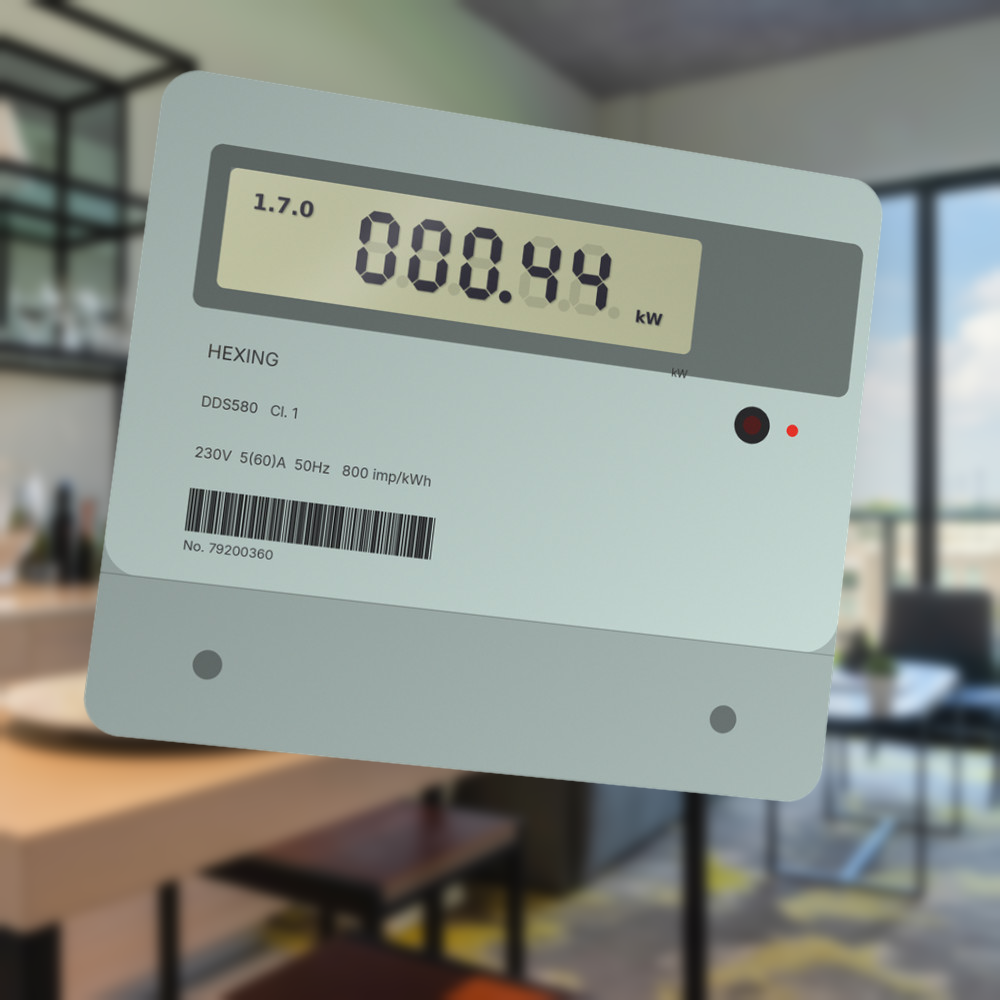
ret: 0.44kW
